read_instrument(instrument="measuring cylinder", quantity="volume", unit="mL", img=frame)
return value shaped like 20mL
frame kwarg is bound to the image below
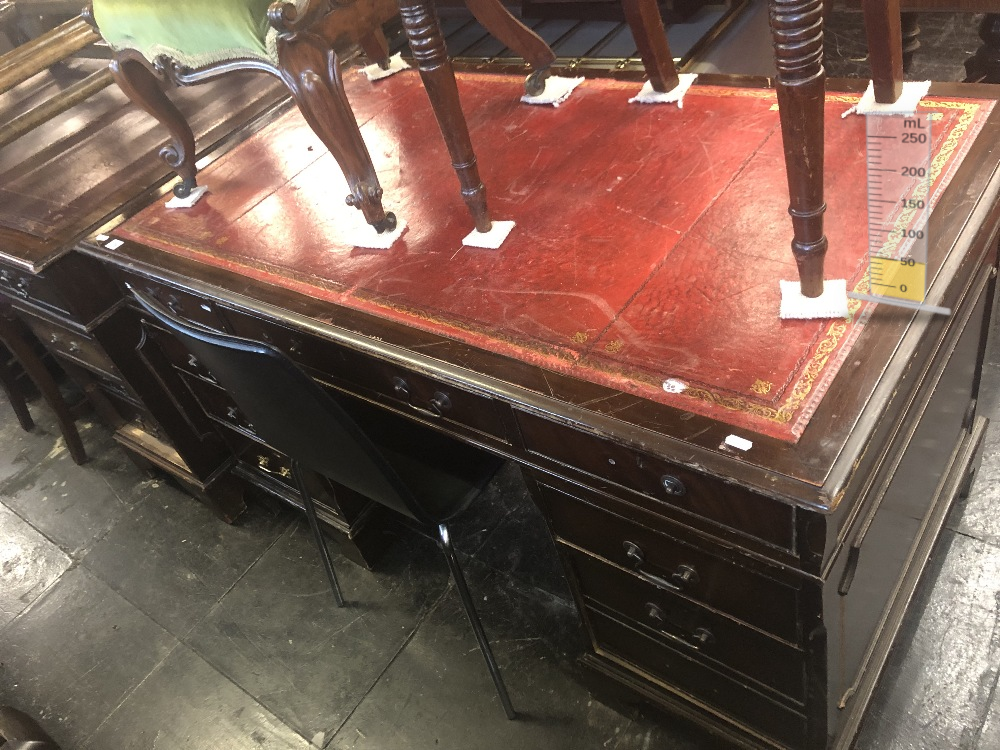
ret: 50mL
